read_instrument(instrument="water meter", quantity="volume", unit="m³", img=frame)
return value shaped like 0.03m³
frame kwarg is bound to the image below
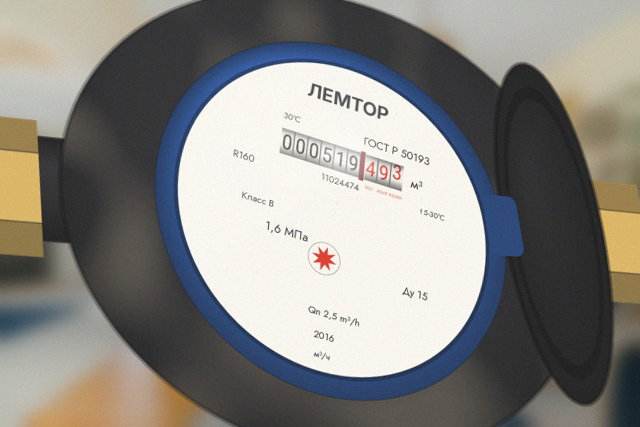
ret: 519.493m³
